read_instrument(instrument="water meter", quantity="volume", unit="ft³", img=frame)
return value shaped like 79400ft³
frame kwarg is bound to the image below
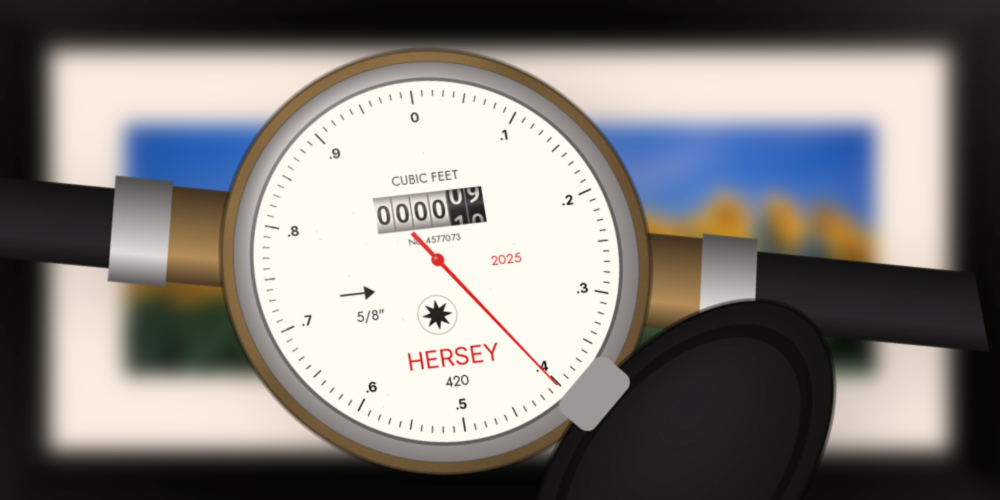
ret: 9.40ft³
